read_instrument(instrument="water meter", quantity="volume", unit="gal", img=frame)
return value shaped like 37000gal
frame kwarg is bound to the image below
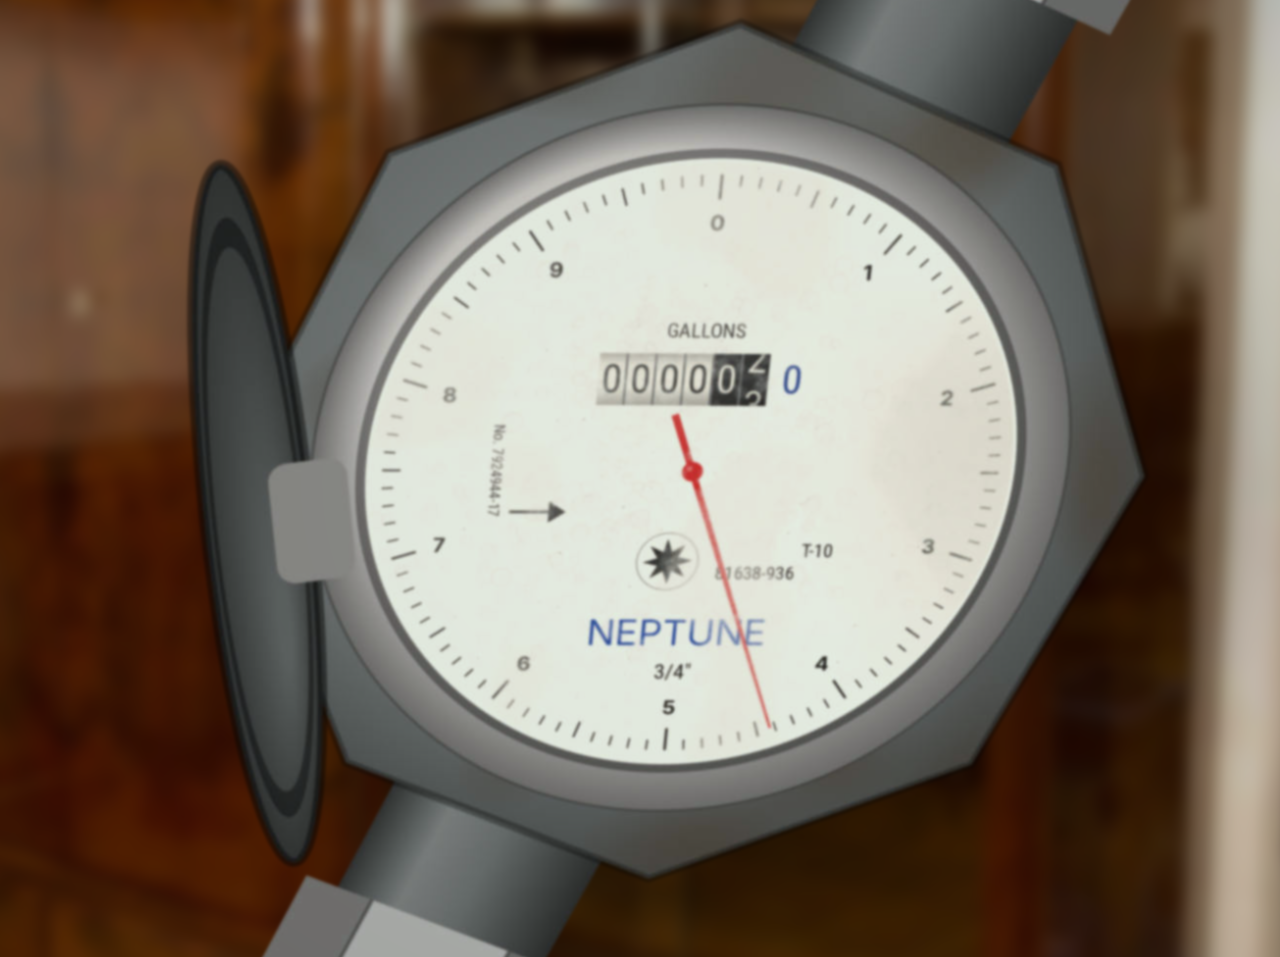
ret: 24.4gal
